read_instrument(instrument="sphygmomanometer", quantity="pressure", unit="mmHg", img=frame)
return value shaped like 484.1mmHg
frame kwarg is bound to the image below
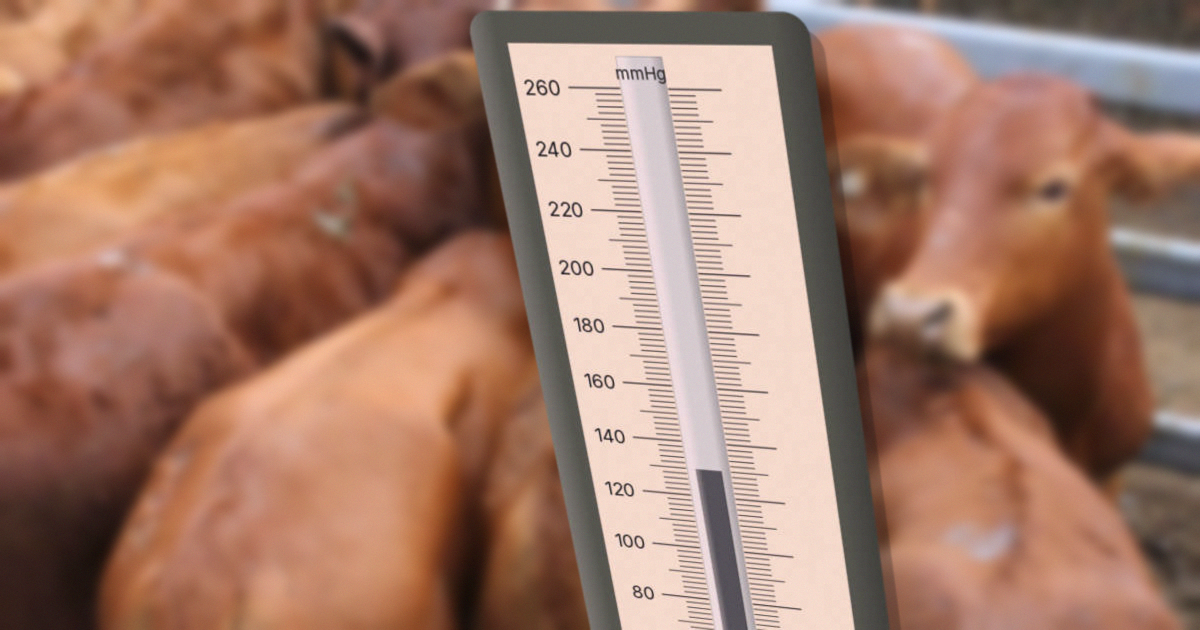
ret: 130mmHg
